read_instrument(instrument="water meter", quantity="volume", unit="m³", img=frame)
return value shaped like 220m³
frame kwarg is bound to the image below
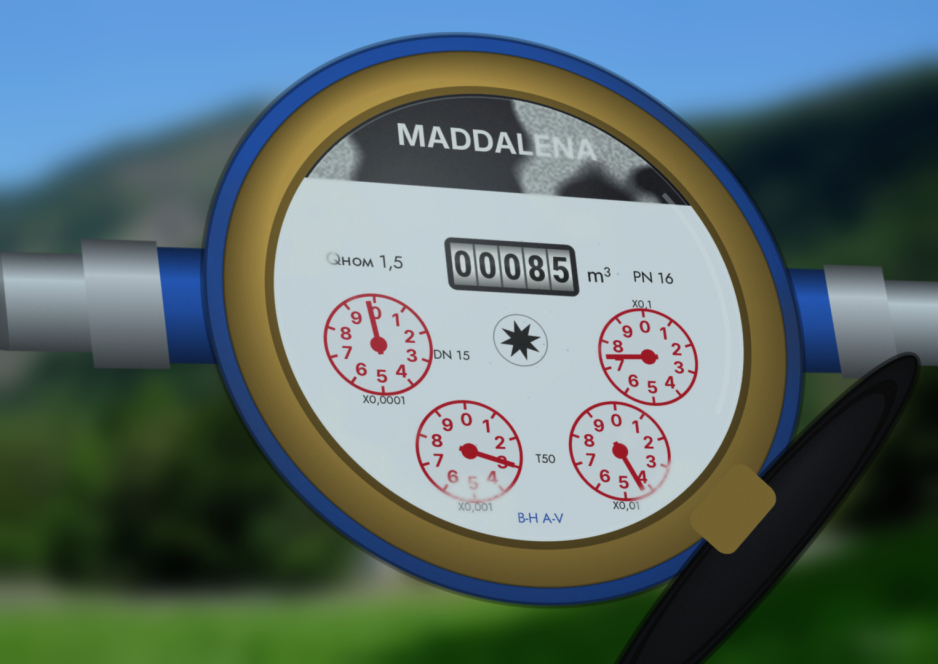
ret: 85.7429m³
